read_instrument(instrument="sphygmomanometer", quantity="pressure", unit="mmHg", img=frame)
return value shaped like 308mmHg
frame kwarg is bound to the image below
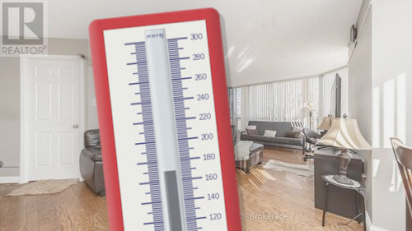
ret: 170mmHg
